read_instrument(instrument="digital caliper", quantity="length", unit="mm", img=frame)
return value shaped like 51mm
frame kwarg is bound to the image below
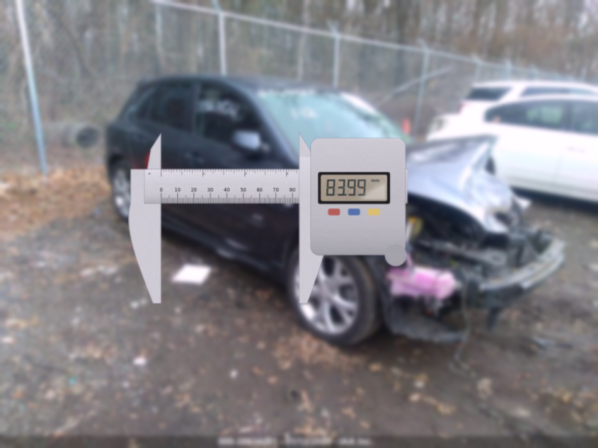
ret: 83.99mm
